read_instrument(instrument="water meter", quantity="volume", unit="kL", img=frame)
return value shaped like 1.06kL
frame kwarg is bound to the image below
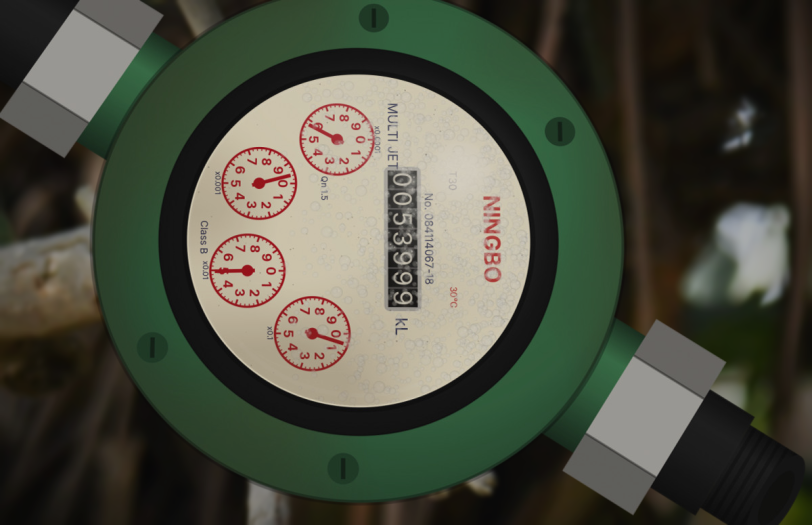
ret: 53999.0495kL
